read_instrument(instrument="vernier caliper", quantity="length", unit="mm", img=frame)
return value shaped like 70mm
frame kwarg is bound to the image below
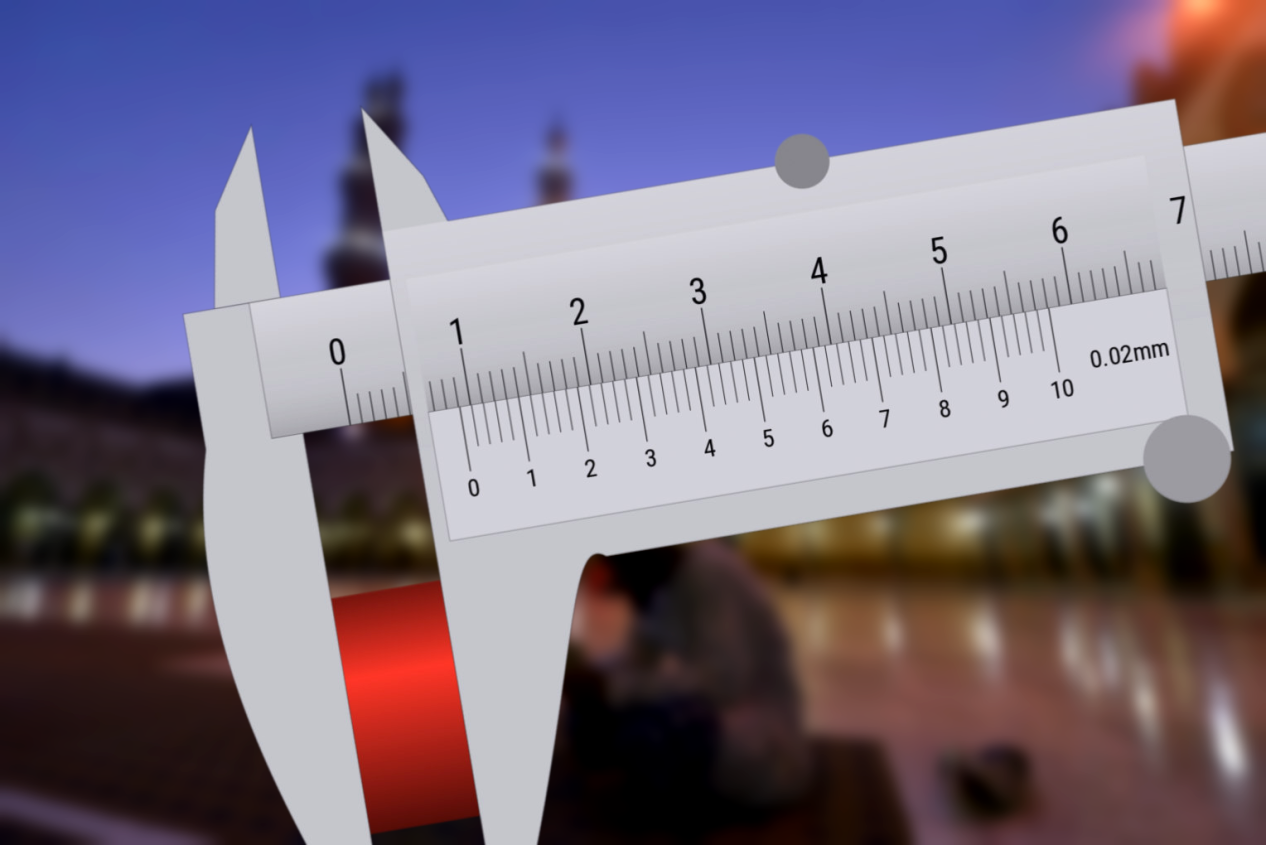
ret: 9.1mm
